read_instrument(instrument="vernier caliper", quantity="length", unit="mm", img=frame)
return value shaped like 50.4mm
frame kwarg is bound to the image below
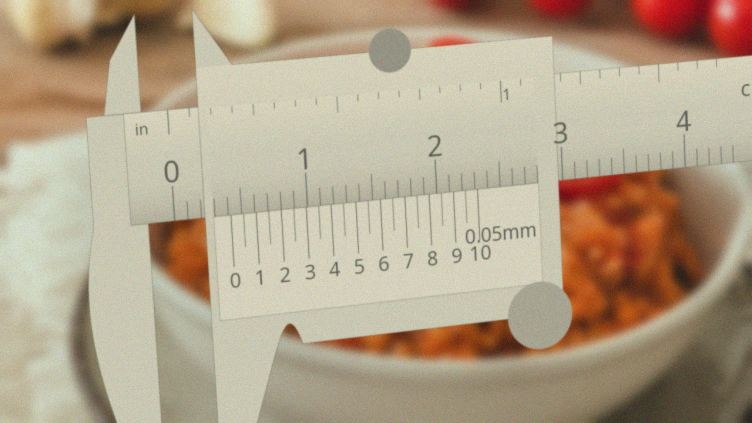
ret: 4.2mm
